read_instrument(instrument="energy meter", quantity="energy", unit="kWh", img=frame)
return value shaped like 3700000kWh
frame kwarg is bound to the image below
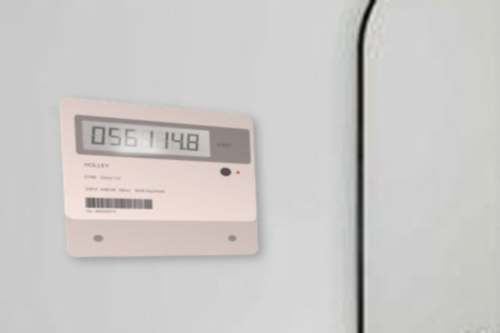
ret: 56114.8kWh
